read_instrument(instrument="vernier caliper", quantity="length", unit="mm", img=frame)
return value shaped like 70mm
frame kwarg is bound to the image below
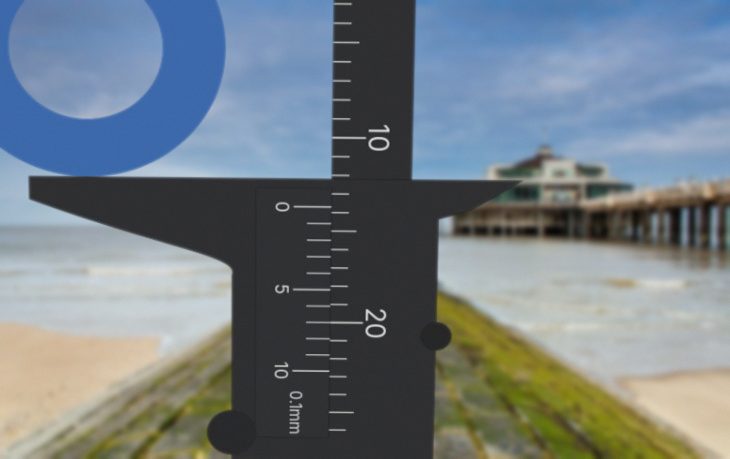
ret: 13.7mm
